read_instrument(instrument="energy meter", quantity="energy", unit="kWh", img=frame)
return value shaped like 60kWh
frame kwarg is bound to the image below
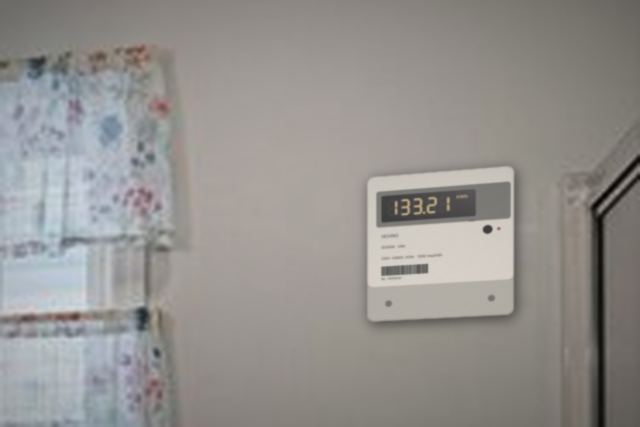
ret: 133.21kWh
